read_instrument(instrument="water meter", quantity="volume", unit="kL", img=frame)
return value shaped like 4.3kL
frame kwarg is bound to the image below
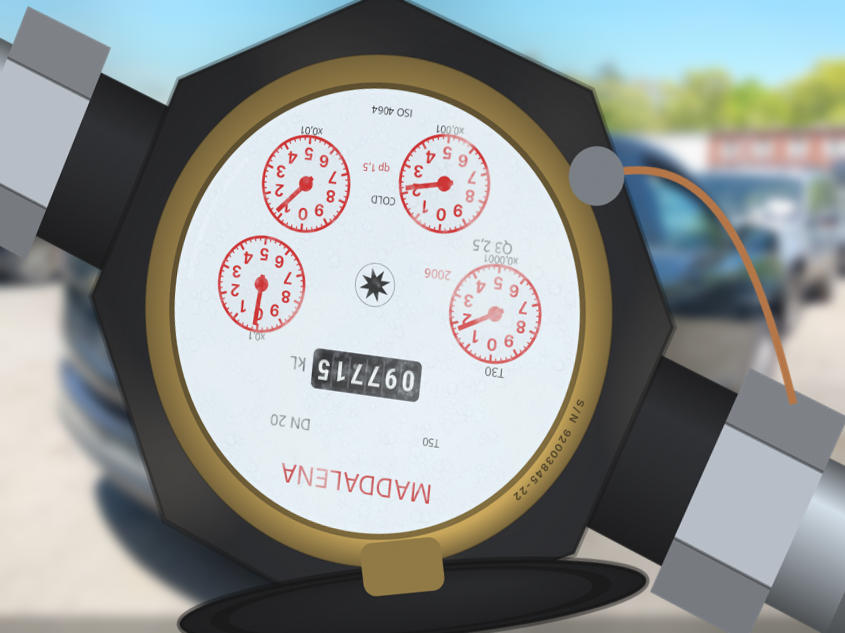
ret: 97715.0121kL
